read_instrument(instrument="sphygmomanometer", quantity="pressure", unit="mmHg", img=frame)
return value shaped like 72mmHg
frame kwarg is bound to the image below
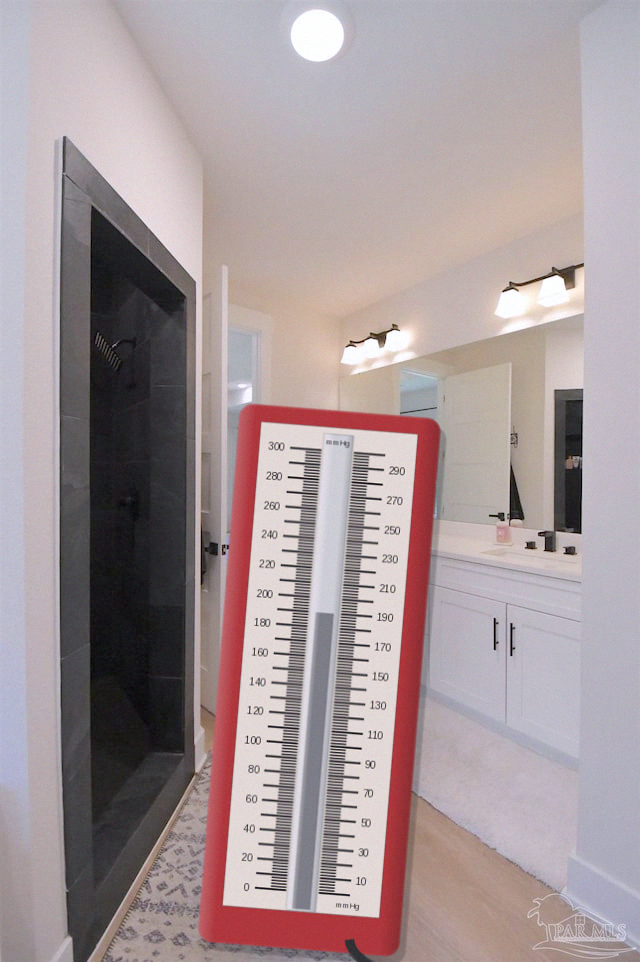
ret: 190mmHg
